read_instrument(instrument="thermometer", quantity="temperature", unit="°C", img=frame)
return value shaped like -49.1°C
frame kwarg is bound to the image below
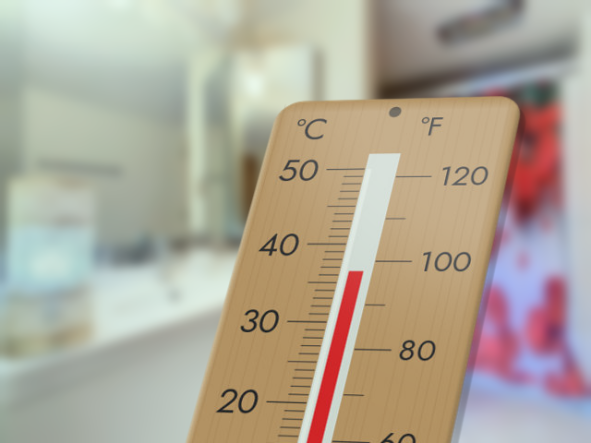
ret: 36.5°C
